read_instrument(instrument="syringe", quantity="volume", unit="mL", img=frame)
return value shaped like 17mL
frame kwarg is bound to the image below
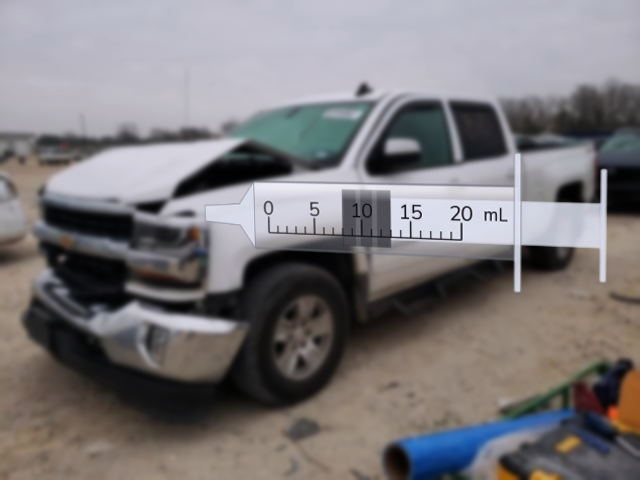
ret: 8mL
